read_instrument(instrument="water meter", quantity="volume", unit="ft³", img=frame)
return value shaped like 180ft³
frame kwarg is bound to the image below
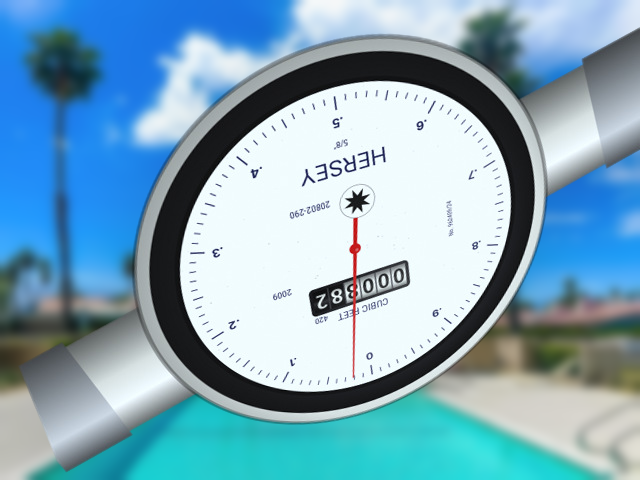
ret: 882.02ft³
